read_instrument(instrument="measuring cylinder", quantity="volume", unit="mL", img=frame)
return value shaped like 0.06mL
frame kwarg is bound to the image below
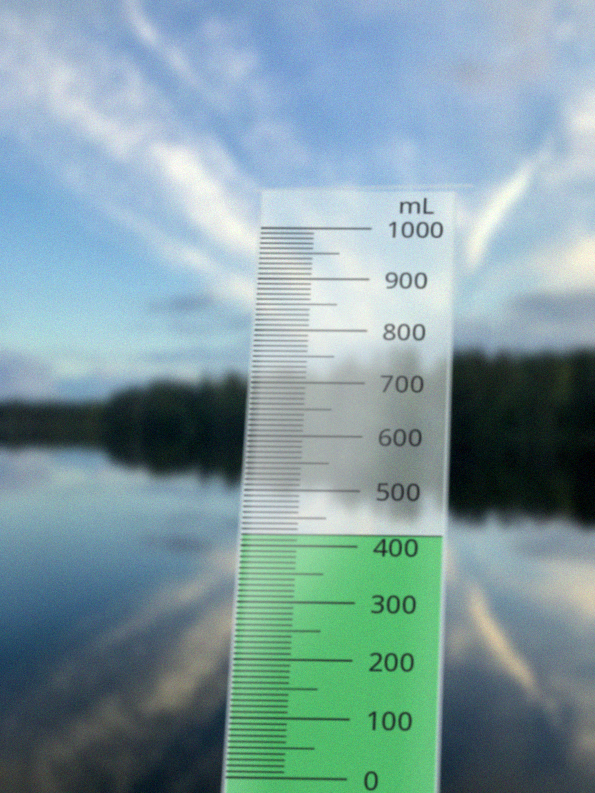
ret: 420mL
